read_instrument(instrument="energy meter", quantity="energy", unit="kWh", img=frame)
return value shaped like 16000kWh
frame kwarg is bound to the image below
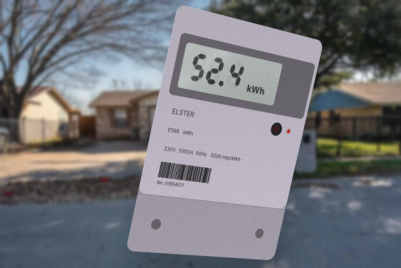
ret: 52.4kWh
